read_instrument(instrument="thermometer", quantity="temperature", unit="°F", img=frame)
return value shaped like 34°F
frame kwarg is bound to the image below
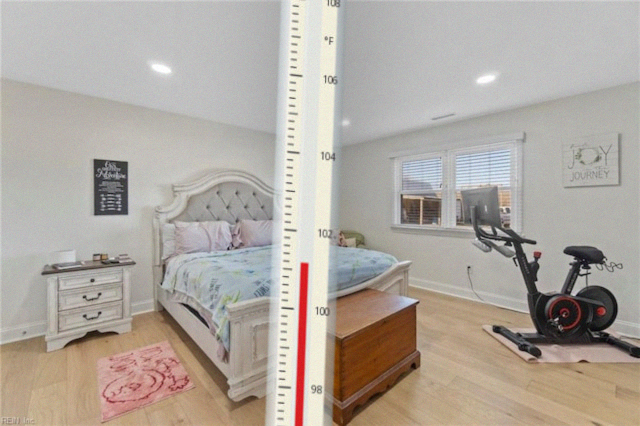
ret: 101.2°F
